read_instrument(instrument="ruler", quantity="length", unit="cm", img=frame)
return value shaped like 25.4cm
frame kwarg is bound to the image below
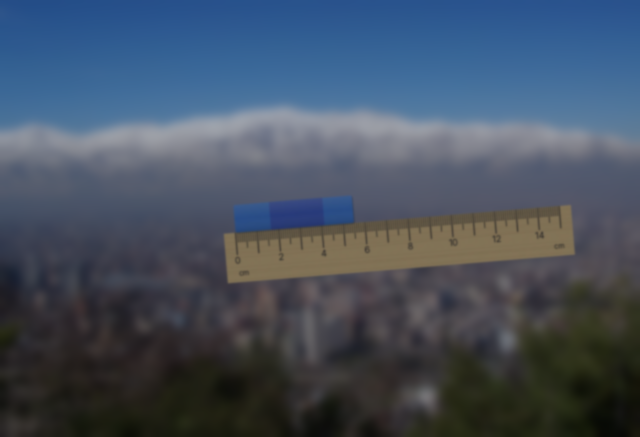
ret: 5.5cm
